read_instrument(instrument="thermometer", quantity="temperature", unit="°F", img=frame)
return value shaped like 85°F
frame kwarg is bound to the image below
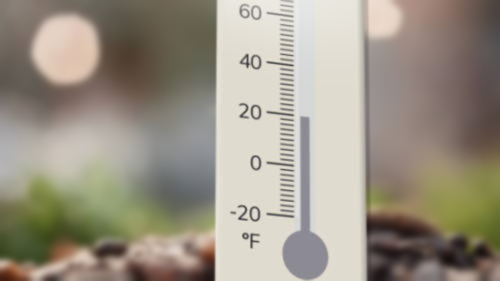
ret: 20°F
